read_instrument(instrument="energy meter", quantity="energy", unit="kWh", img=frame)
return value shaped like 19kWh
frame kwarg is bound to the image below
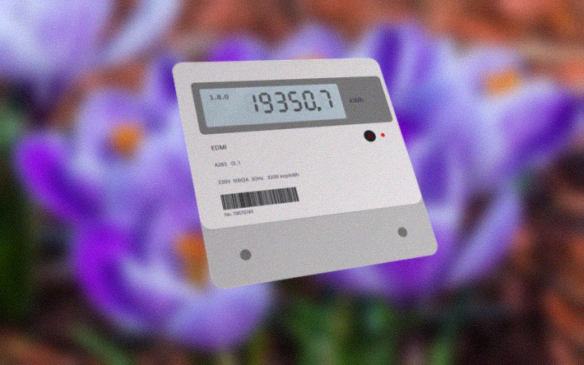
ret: 19350.7kWh
